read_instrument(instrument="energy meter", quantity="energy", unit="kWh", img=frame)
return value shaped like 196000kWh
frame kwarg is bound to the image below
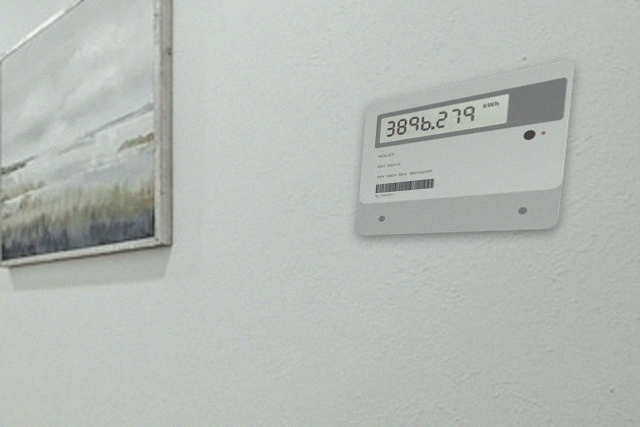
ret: 3896.279kWh
